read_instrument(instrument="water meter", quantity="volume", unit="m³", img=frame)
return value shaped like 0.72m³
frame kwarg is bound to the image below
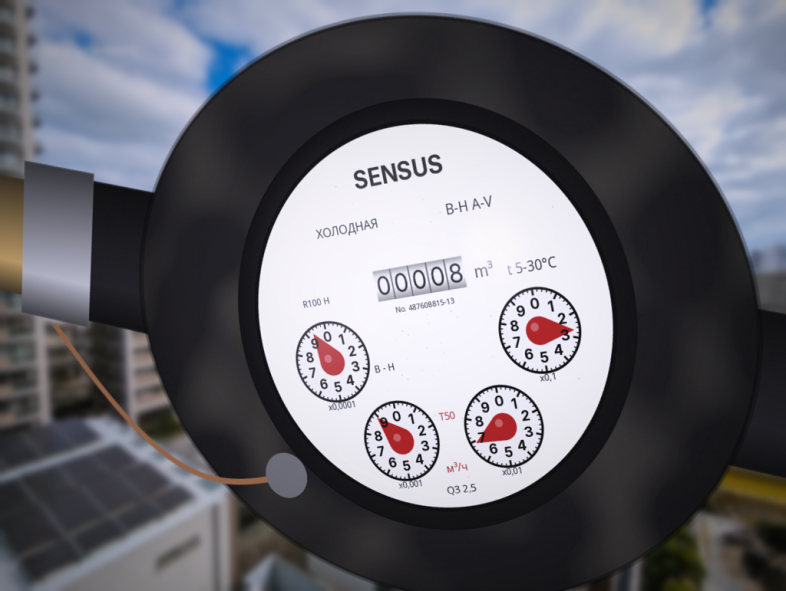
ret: 8.2689m³
